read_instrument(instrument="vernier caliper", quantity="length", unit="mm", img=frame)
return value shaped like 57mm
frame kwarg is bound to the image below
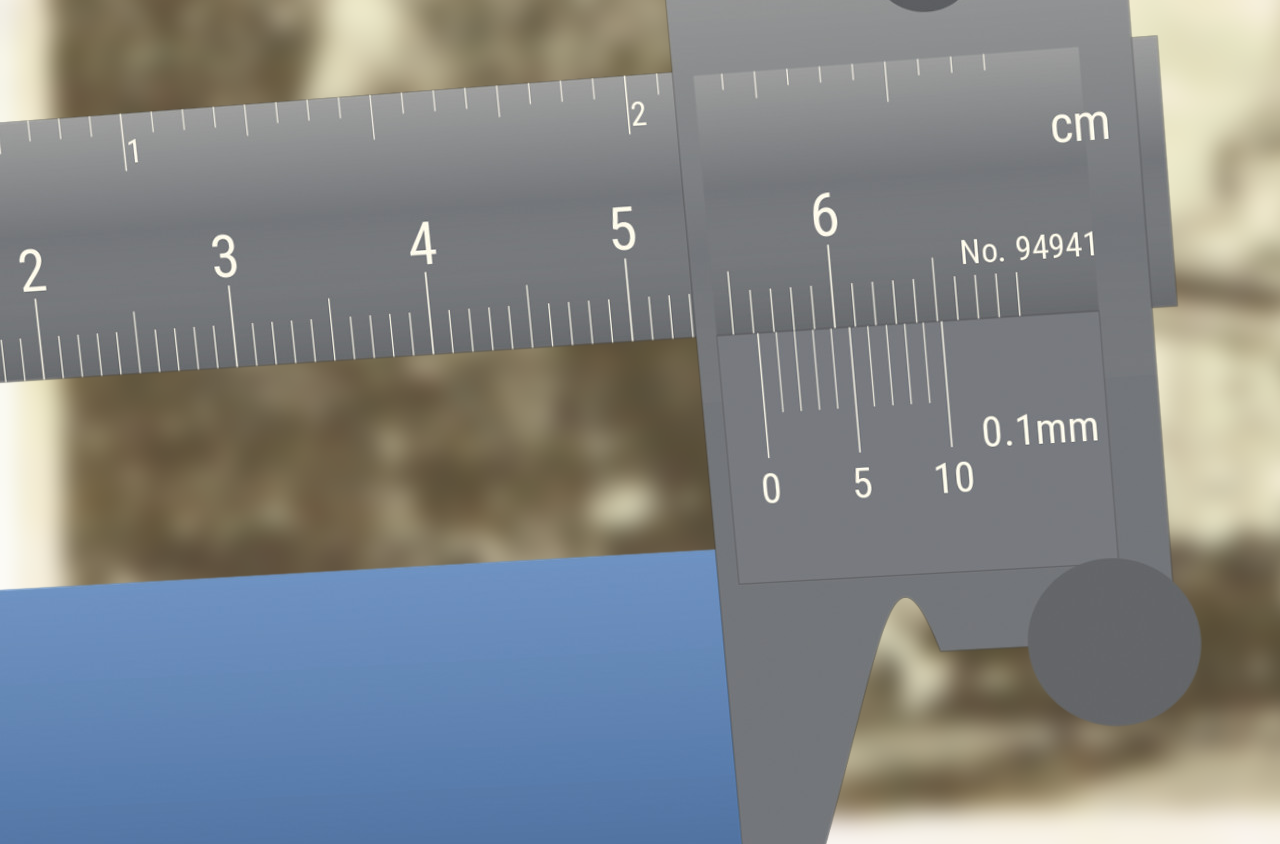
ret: 56.2mm
